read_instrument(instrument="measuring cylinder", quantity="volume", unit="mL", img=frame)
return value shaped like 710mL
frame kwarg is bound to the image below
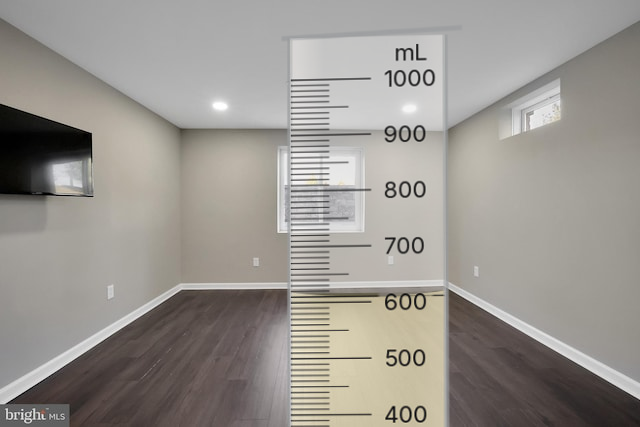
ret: 610mL
